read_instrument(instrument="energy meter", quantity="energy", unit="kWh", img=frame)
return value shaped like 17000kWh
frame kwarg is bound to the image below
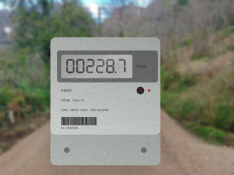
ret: 228.7kWh
